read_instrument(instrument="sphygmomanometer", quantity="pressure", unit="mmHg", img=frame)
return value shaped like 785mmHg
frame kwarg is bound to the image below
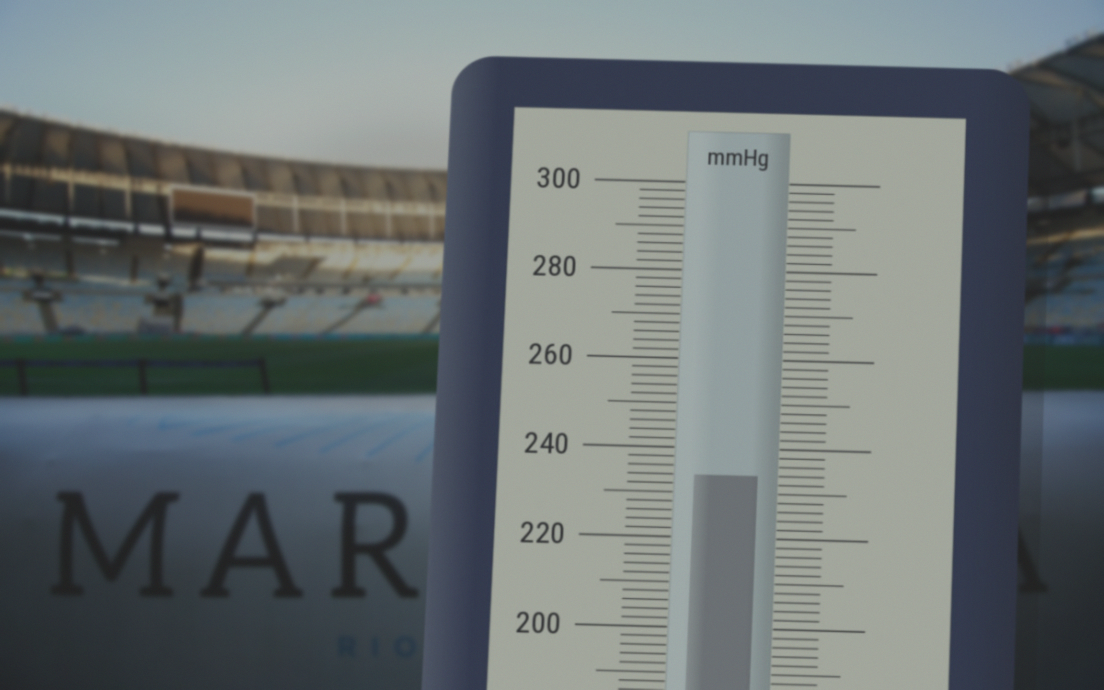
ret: 234mmHg
